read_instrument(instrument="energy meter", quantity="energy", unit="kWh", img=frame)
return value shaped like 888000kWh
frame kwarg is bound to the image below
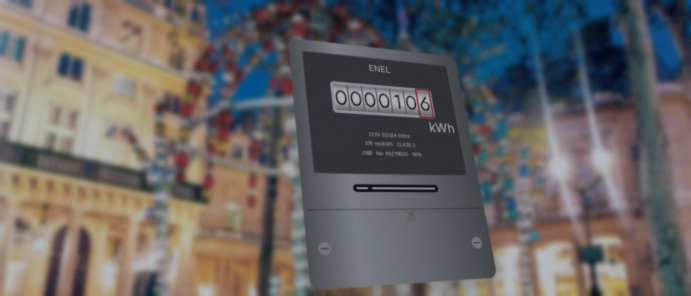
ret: 10.6kWh
